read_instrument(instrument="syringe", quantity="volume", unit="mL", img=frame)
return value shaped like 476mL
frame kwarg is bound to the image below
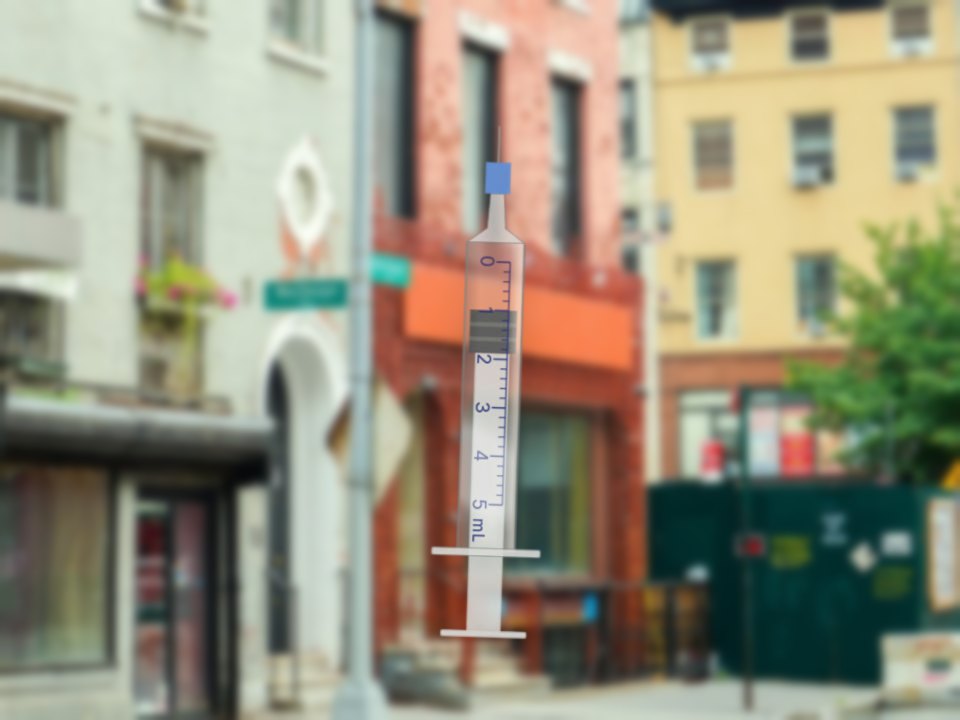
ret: 1mL
